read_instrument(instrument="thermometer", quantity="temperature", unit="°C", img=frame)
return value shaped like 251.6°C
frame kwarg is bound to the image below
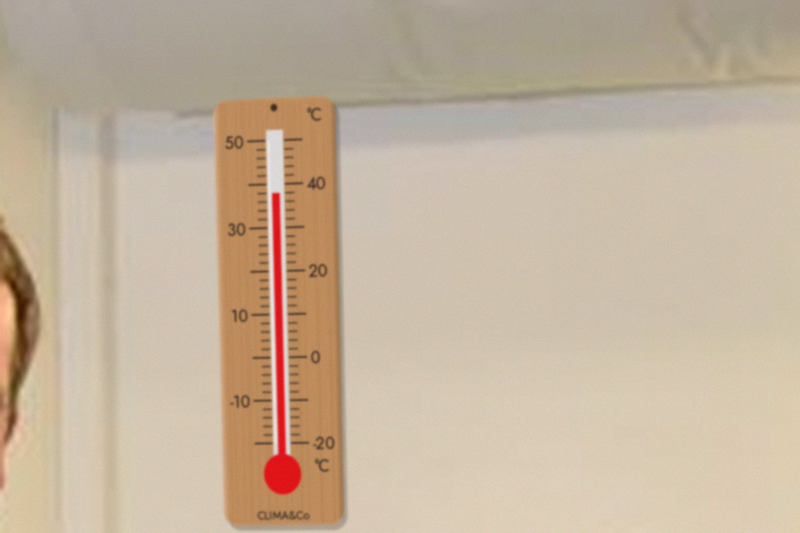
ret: 38°C
